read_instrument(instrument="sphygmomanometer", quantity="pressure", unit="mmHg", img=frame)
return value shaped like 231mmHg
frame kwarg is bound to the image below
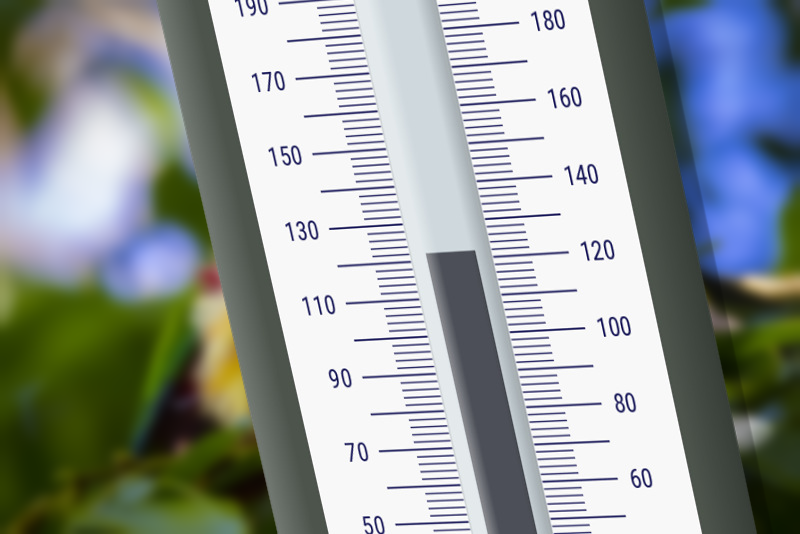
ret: 122mmHg
